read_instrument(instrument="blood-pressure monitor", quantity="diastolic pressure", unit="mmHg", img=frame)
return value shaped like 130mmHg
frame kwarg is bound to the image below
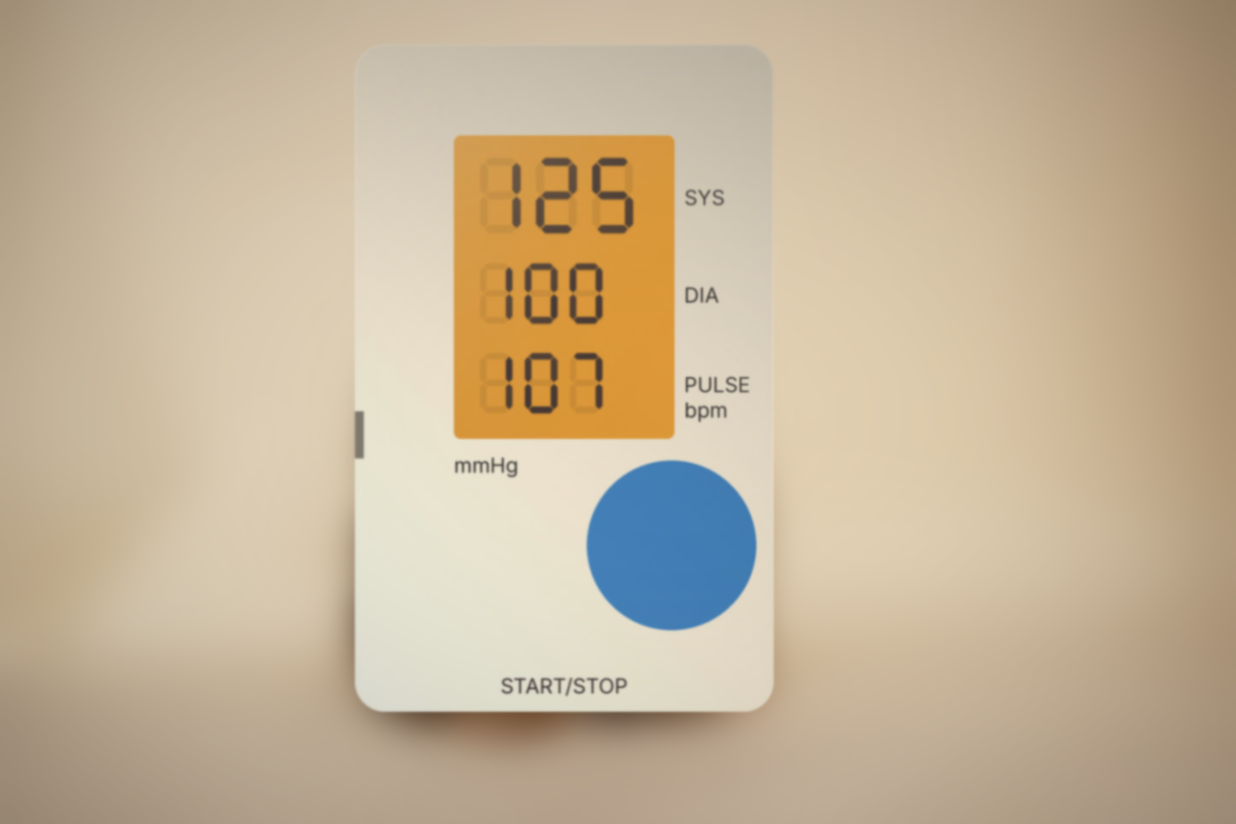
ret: 100mmHg
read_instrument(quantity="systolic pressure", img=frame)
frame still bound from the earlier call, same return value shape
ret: 125mmHg
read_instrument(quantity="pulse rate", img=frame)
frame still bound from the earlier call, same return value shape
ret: 107bpm
